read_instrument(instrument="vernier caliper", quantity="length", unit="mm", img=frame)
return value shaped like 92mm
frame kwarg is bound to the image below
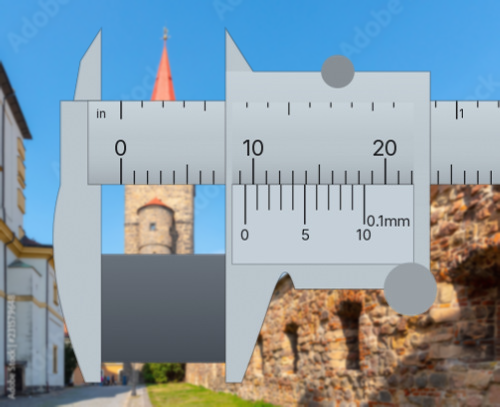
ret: 9.4mm
